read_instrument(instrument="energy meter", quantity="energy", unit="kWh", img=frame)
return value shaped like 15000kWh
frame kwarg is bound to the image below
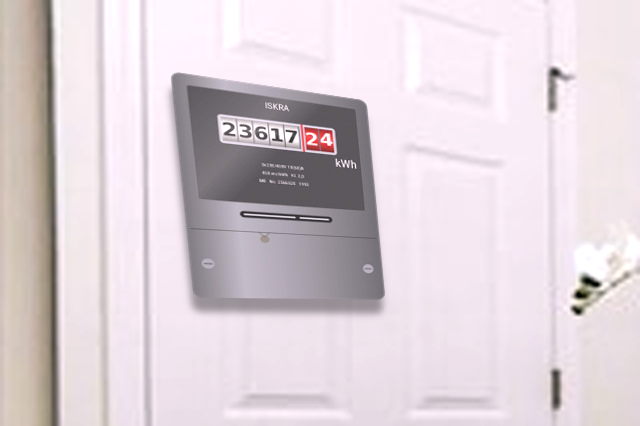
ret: 23617.24kWh
